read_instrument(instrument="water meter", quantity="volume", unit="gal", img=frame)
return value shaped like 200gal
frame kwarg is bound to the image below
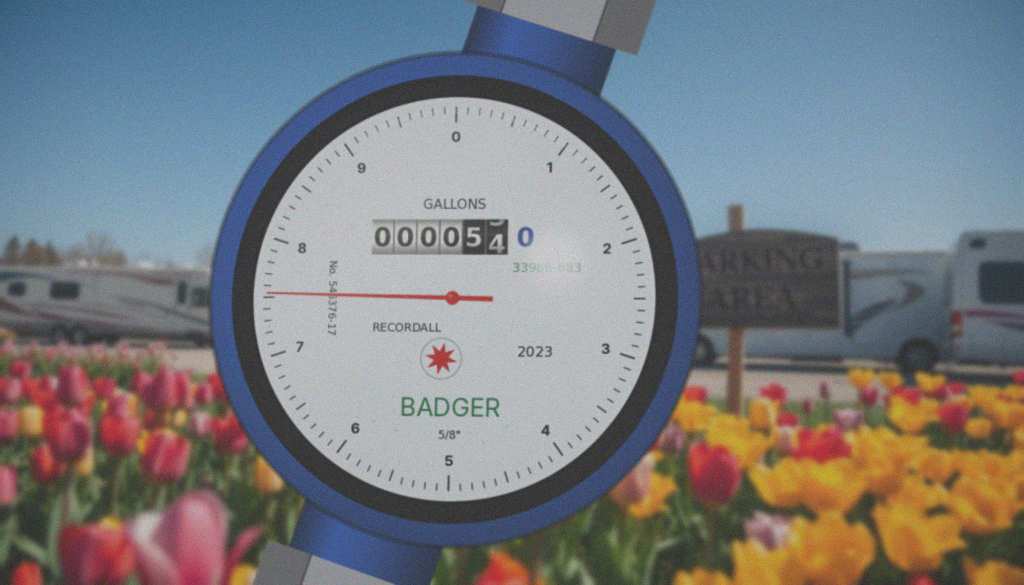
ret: 537.5gal
